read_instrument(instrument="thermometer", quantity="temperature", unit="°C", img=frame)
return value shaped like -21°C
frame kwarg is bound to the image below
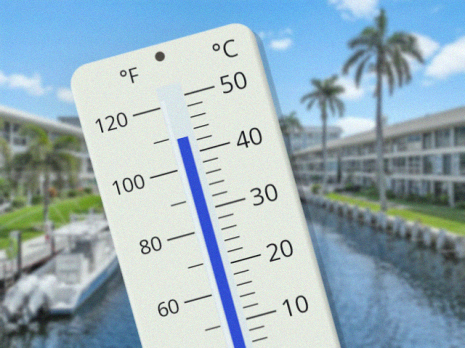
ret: 43°C
